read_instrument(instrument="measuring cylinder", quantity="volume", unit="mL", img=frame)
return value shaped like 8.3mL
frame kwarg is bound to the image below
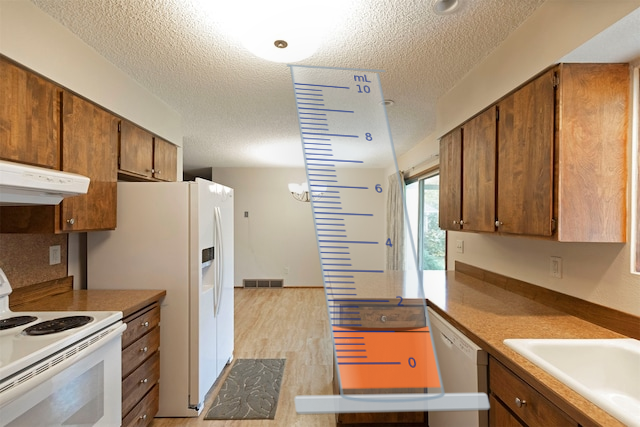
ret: 1mL
